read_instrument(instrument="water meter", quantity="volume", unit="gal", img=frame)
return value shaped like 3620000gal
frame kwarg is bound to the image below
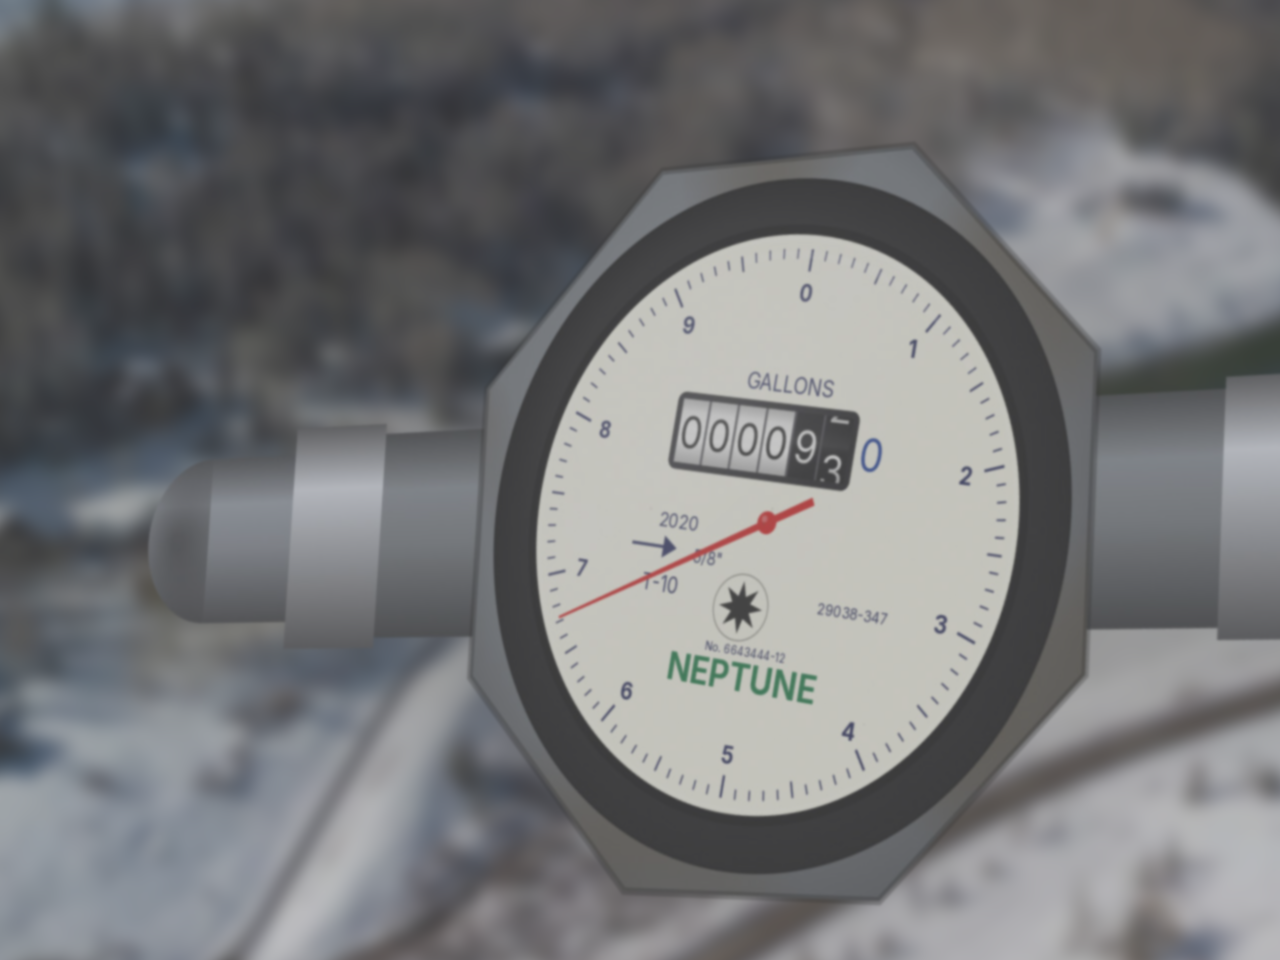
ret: 926.7gal
